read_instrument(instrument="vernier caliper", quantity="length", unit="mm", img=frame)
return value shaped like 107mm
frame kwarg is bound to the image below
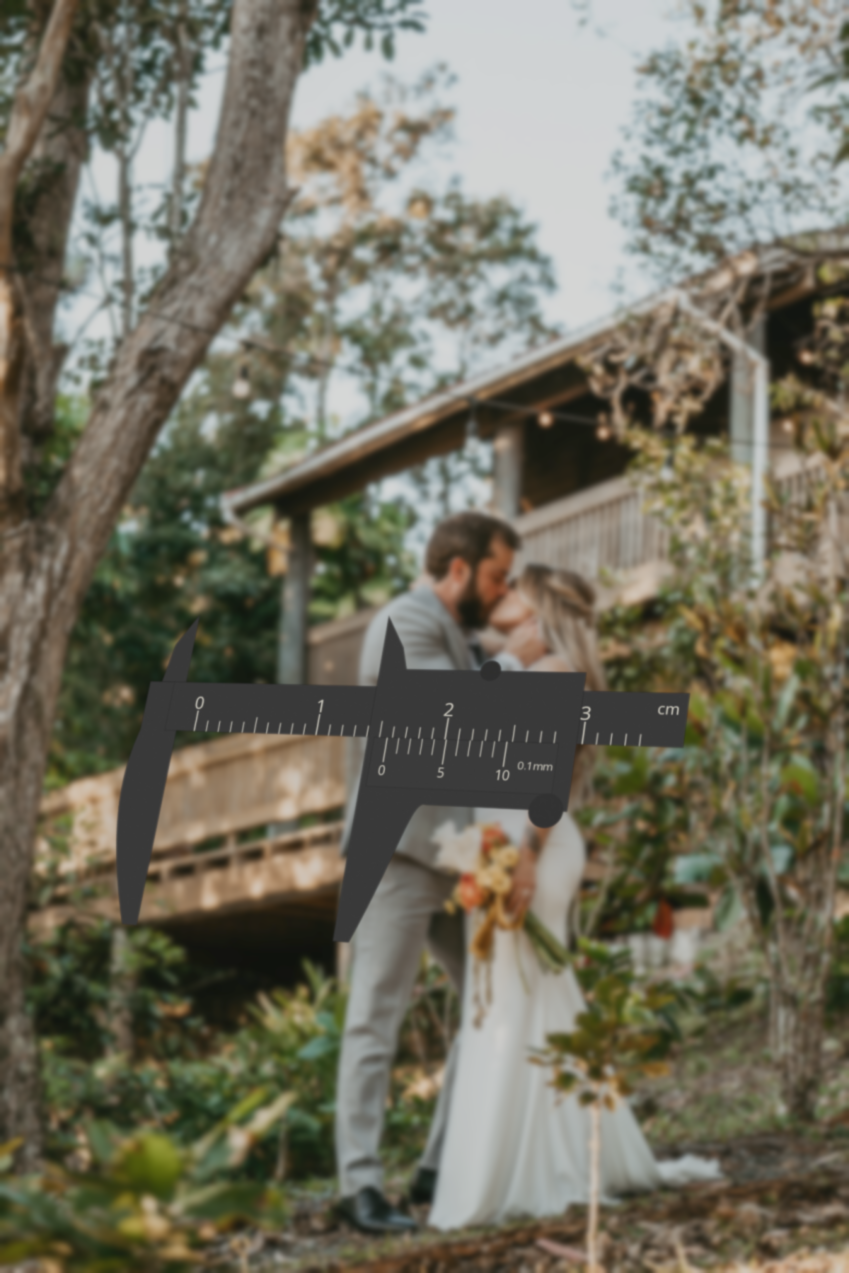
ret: 15.6mm
